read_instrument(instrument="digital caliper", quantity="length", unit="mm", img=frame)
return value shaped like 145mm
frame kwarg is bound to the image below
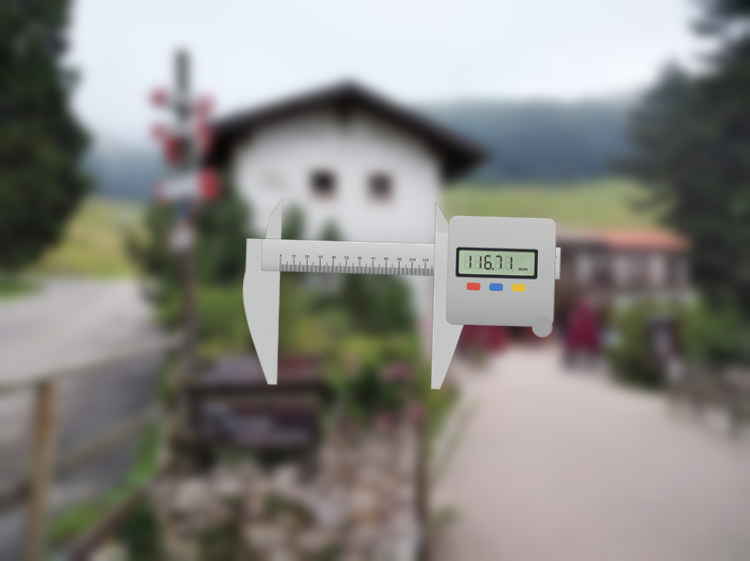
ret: 116.71mm
